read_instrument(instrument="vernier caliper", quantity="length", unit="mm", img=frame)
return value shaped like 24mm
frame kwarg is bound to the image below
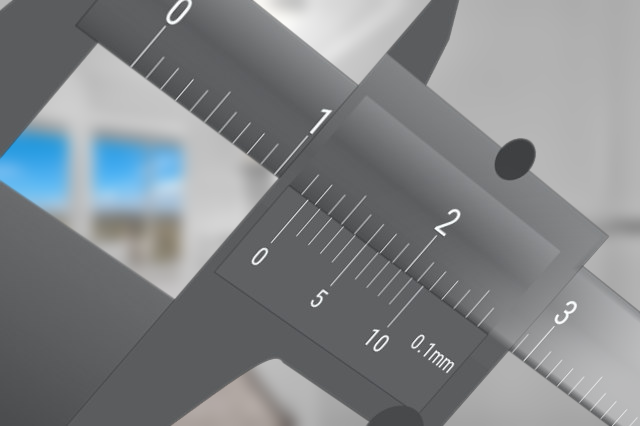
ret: 12.5mm
